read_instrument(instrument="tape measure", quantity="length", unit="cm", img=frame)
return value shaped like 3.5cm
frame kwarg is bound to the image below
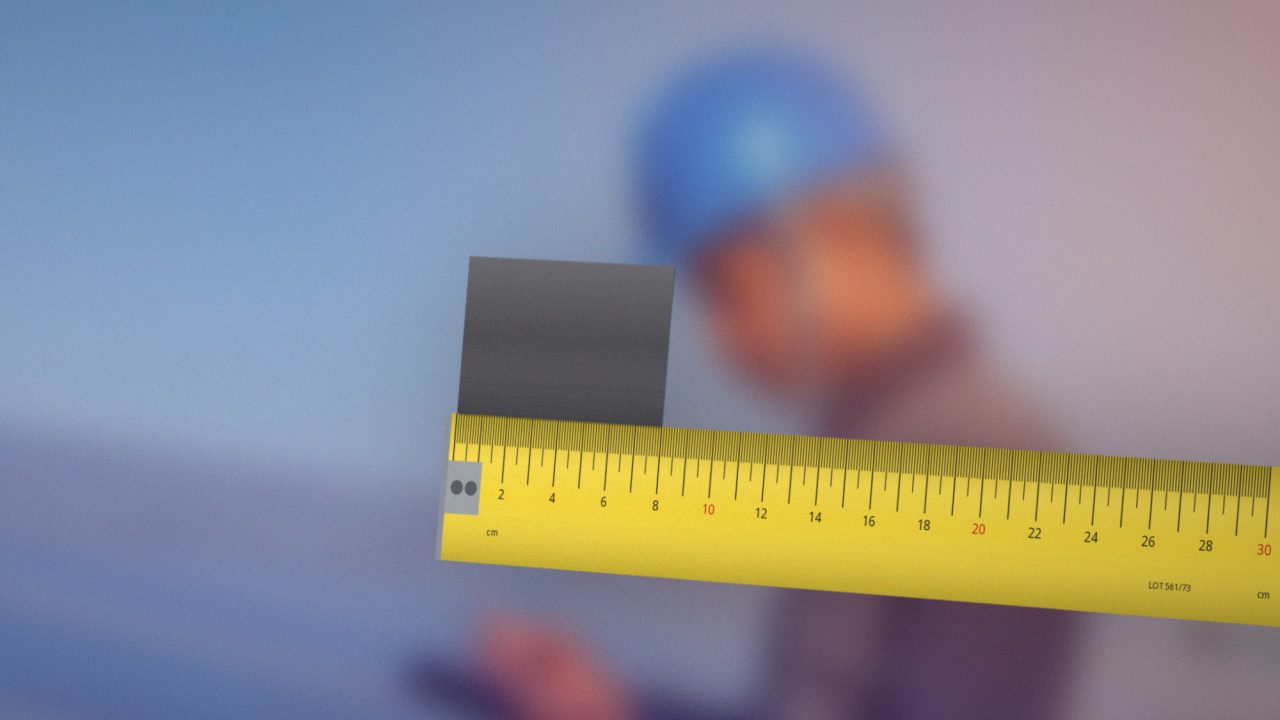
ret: 8cm
